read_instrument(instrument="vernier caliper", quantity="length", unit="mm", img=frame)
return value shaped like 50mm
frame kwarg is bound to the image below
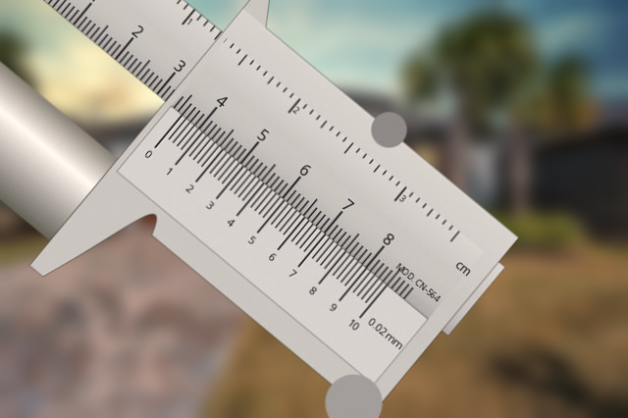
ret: 36.0mm
